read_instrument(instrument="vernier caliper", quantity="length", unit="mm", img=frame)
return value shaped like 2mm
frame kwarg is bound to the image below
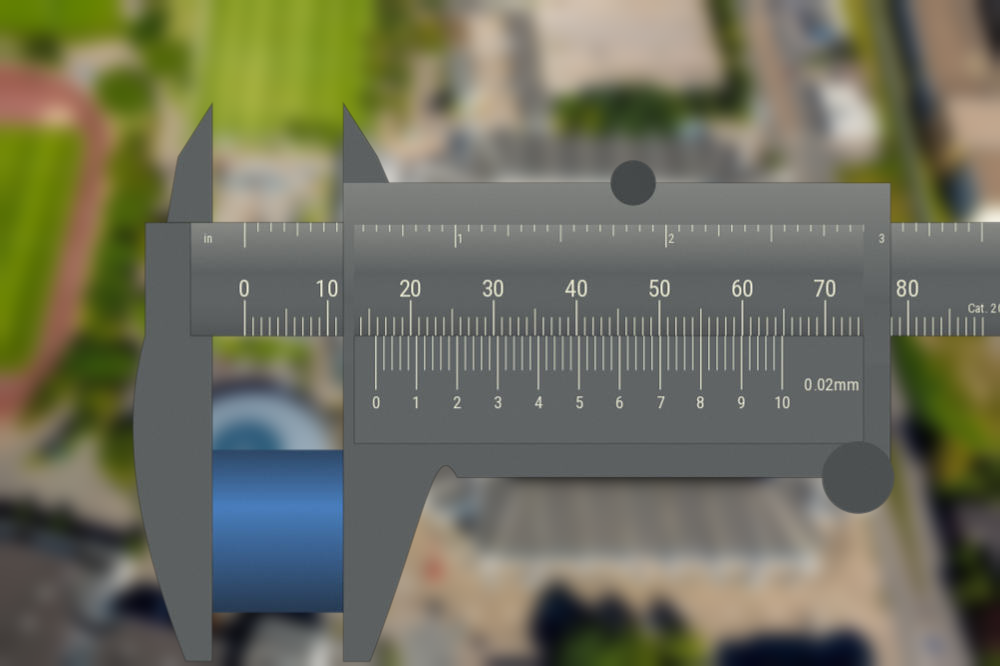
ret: 15.8mm
